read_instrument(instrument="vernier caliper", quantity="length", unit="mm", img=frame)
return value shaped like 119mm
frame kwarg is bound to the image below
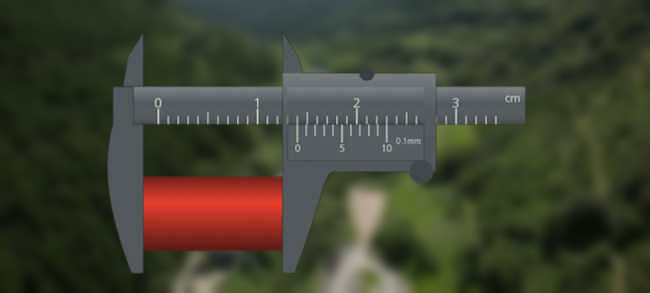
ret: 14.0mm
